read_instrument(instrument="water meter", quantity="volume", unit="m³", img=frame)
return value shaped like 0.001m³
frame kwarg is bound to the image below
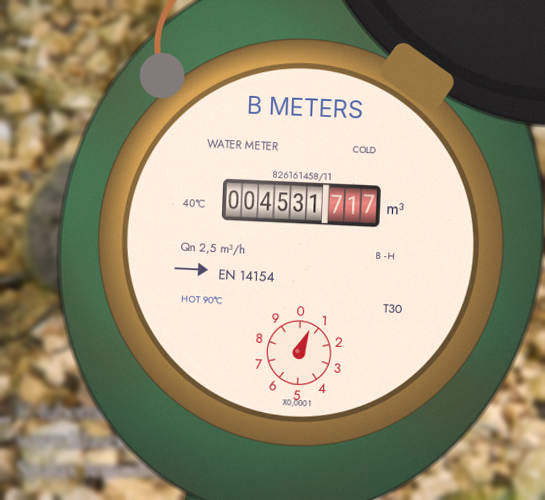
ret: 4531.7170m³
